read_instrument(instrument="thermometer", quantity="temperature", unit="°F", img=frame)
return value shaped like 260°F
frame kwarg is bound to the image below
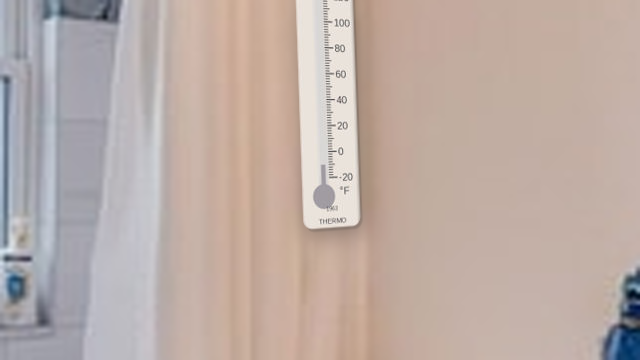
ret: -10°F
